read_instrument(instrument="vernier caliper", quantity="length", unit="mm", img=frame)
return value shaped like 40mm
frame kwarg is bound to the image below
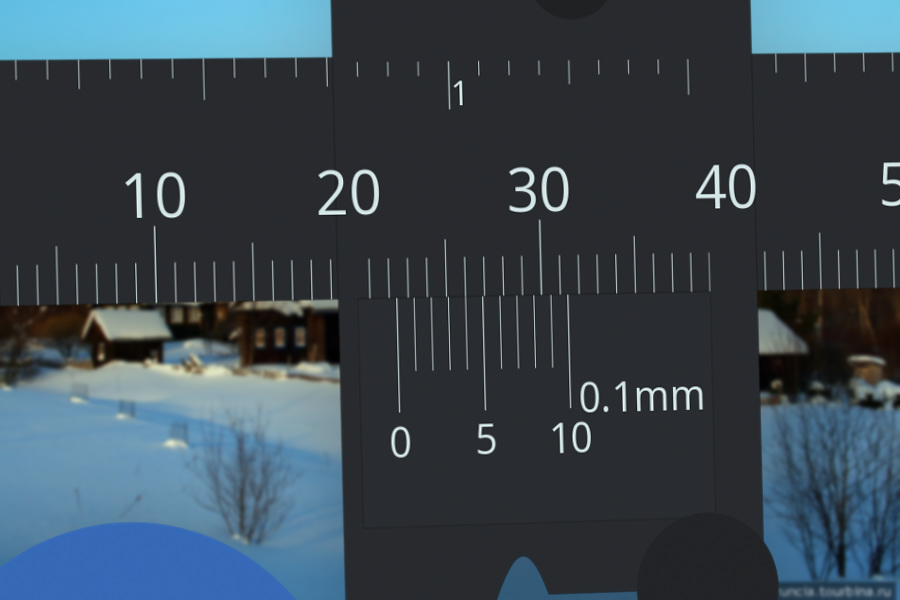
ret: 22.4mm
